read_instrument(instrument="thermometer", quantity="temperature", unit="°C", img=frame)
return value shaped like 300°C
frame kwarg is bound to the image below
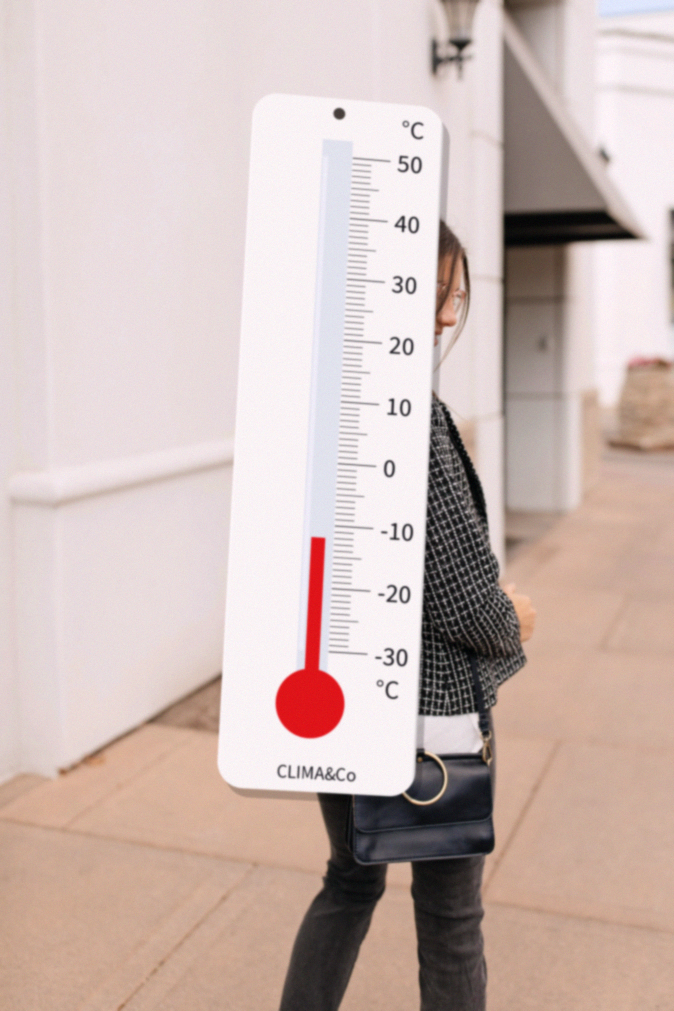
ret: -12°C
